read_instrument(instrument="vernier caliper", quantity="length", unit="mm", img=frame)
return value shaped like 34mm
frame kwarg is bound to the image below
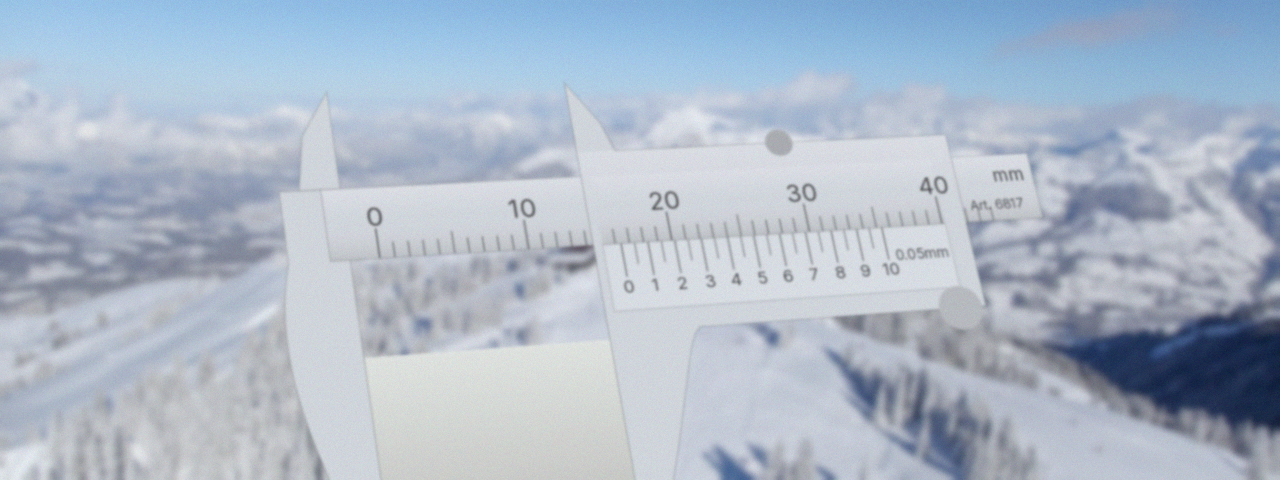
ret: 16.4mm
